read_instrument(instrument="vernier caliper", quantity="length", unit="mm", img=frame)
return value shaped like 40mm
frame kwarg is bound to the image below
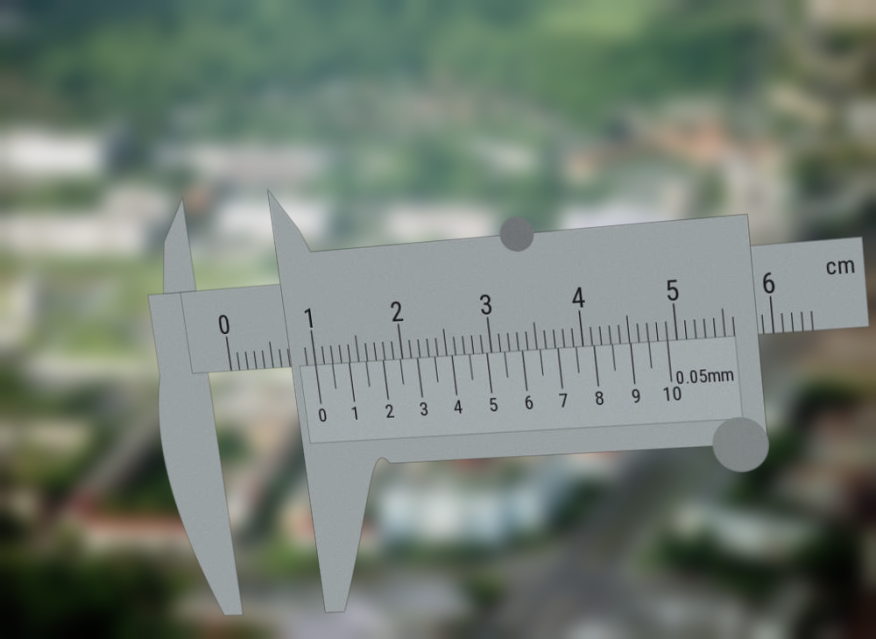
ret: 10.0mm
